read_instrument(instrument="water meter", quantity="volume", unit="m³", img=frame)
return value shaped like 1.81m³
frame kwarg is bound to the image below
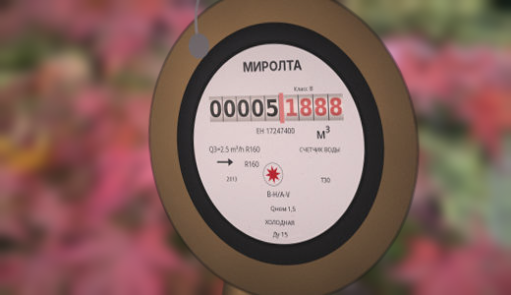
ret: 5.1888m³
